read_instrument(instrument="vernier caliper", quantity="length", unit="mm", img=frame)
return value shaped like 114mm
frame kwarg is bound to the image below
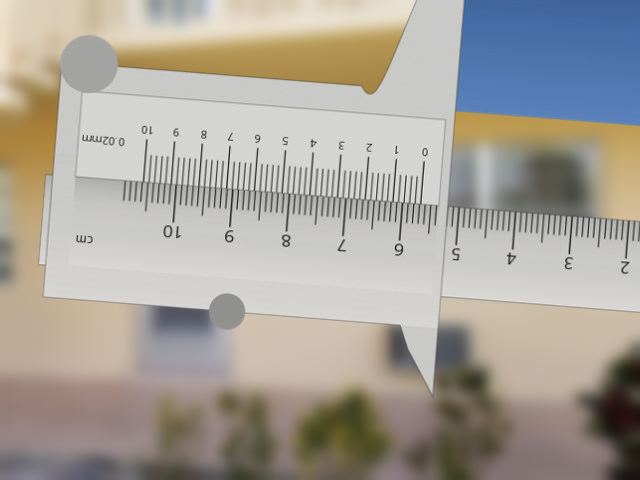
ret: 56.8mm
